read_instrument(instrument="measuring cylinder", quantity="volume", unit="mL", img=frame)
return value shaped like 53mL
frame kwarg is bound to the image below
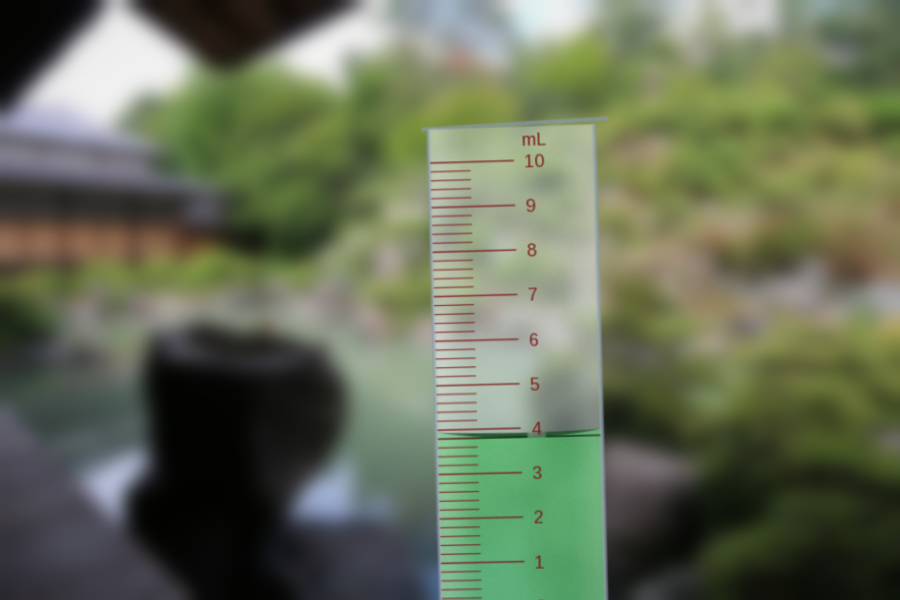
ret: 3.8mL
